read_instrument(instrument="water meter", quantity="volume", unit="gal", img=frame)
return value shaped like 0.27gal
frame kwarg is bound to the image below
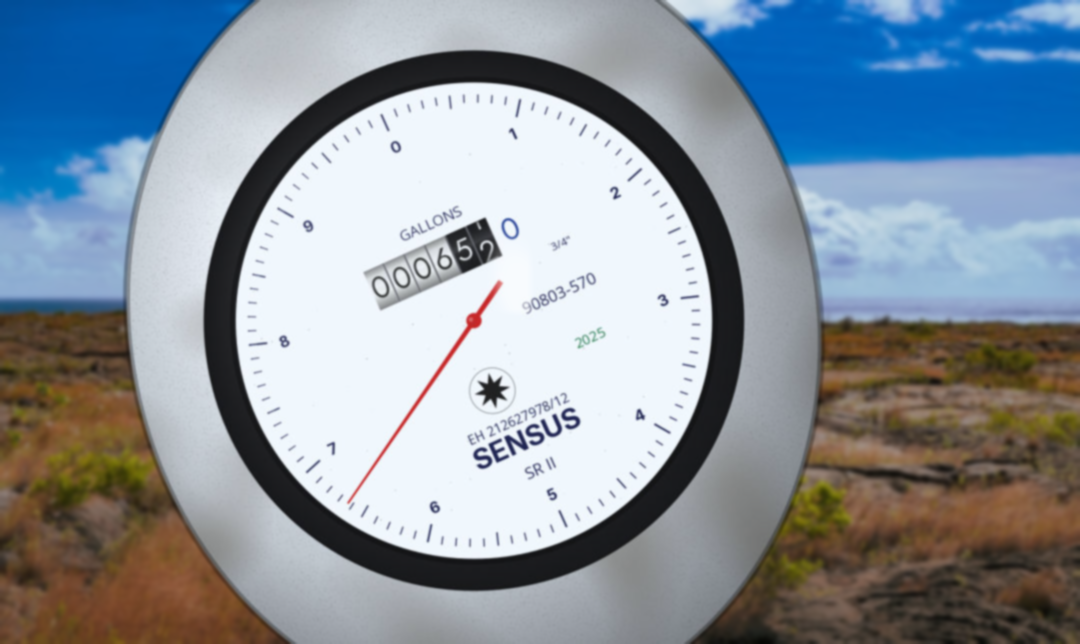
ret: 6516.6gal
